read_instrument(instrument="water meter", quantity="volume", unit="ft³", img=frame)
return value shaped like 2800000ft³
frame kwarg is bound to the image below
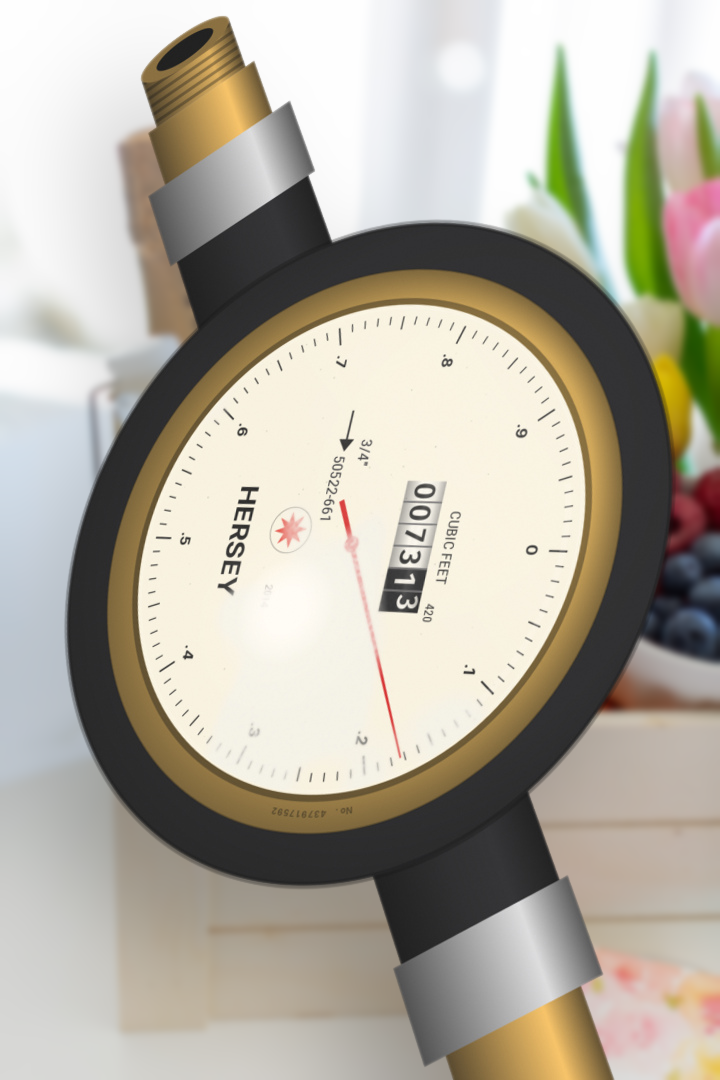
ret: 7313.17ft³
